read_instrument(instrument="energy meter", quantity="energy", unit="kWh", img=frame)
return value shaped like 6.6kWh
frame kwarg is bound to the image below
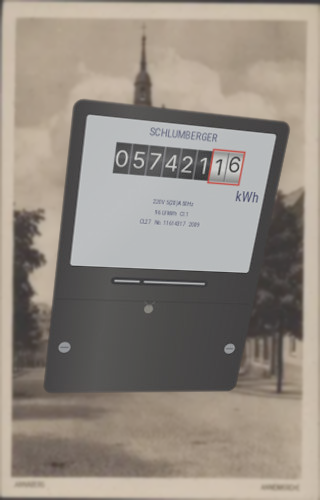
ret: 57421.16kWh
